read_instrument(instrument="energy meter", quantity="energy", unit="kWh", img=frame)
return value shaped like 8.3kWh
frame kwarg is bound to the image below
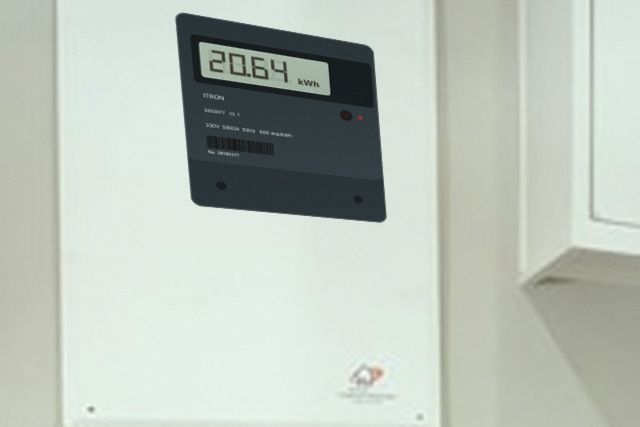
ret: 20.64kWh
